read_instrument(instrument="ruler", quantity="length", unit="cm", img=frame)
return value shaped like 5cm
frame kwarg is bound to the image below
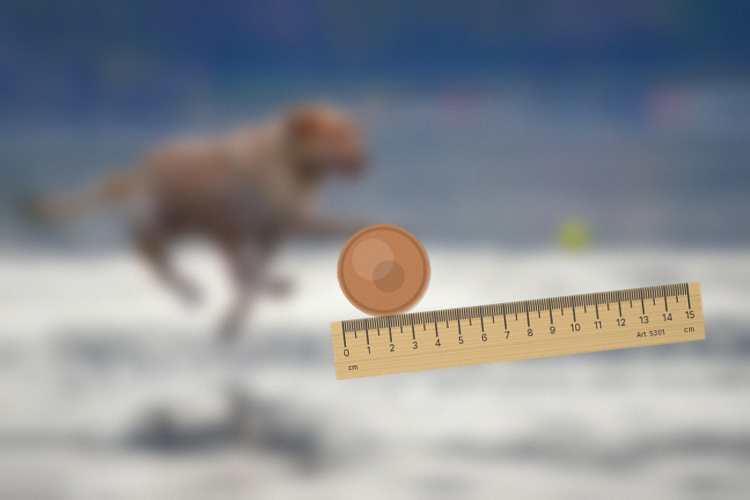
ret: 4cm
